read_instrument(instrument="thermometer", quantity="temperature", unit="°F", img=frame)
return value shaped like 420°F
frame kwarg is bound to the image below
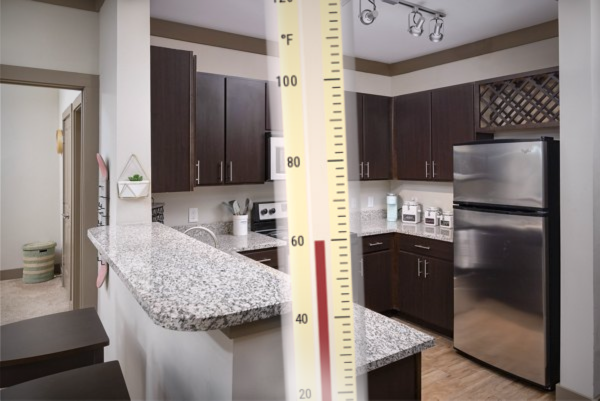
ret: 60°F
